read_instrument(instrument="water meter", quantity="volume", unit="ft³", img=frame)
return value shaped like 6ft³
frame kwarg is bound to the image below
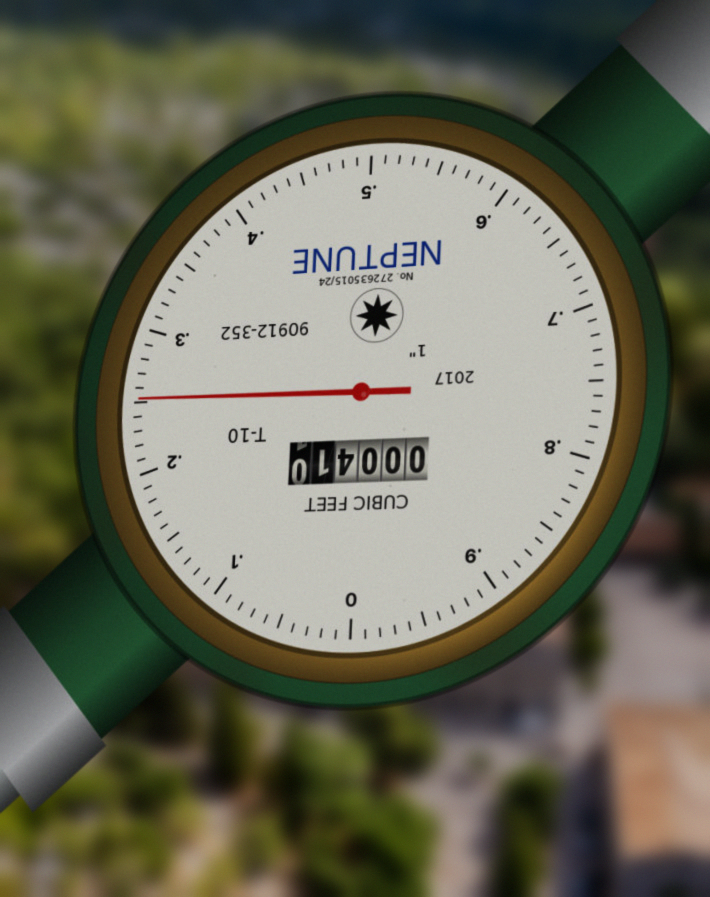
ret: 410.25ft³
